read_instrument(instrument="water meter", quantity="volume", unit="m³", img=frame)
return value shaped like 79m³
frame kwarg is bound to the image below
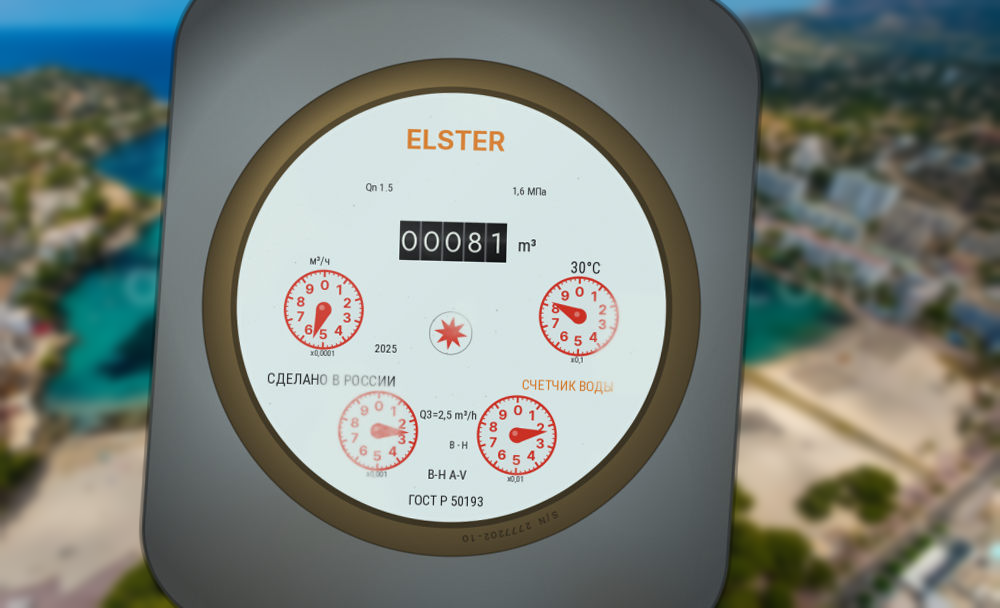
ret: 81.8225m³
